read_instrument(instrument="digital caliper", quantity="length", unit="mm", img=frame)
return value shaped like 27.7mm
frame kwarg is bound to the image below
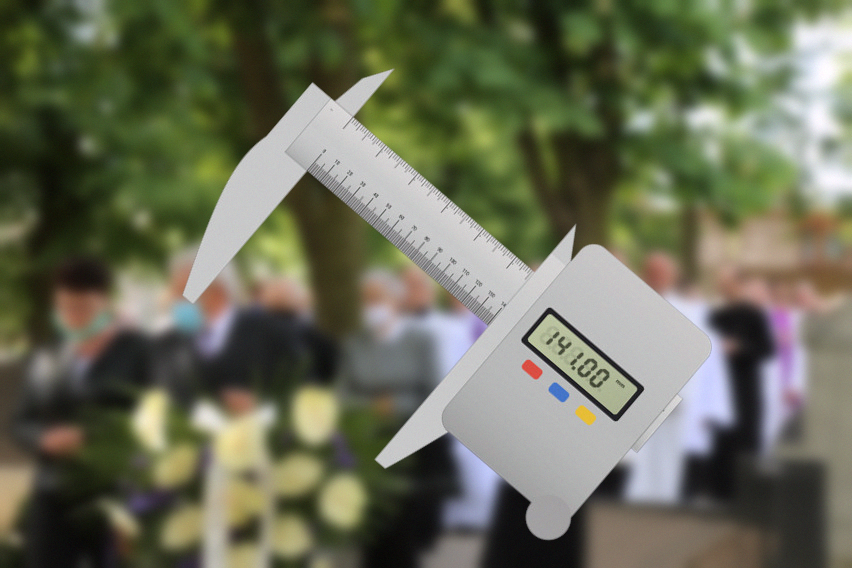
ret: 141.00mm
